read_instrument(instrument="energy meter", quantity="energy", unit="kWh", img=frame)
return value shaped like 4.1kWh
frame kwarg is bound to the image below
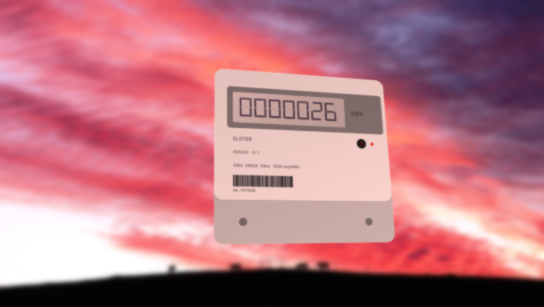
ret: 26kWh
